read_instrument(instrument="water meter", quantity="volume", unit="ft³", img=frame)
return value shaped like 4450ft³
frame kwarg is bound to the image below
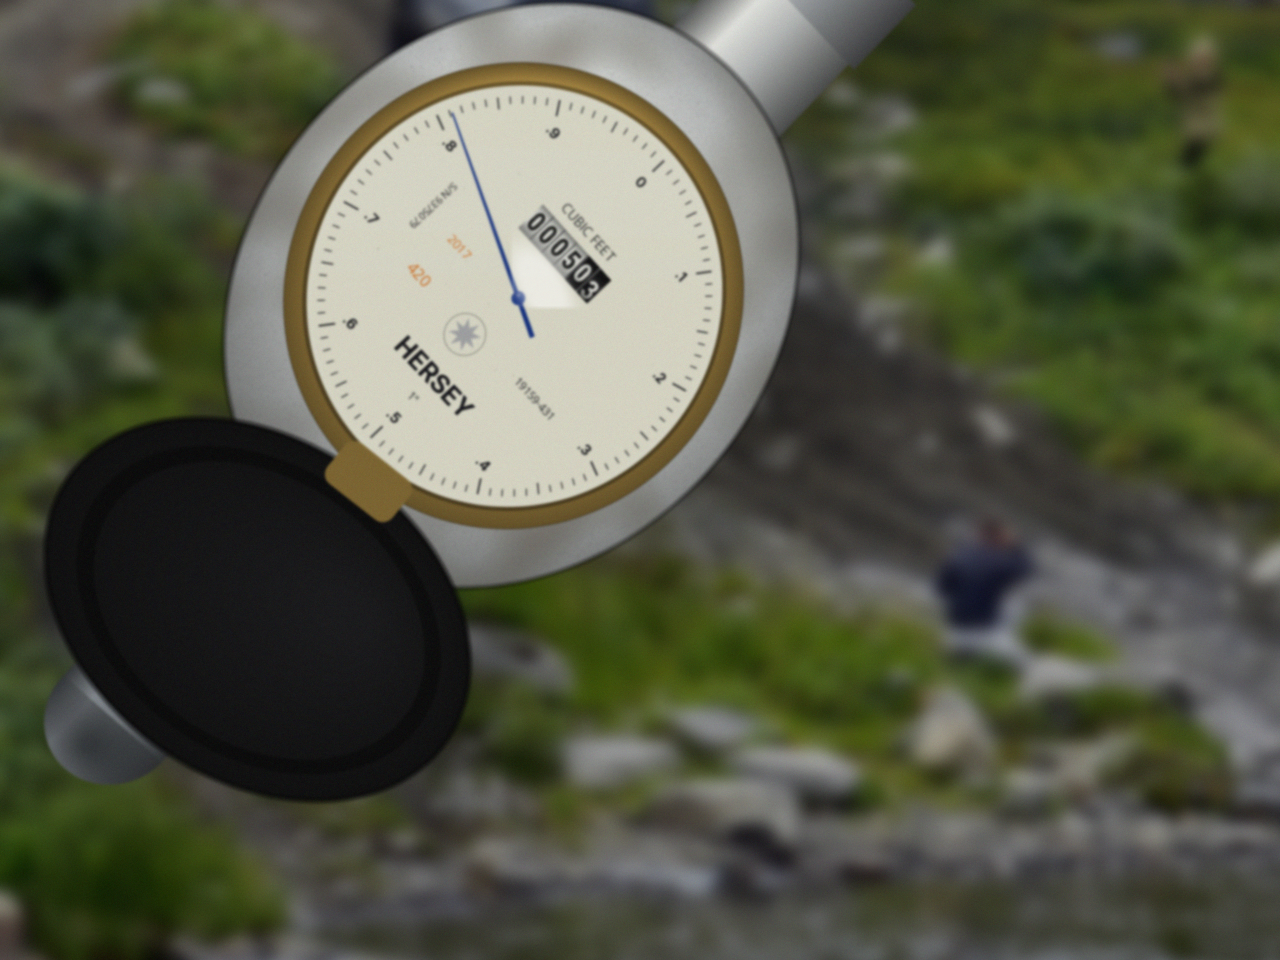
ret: 502.81ft³
